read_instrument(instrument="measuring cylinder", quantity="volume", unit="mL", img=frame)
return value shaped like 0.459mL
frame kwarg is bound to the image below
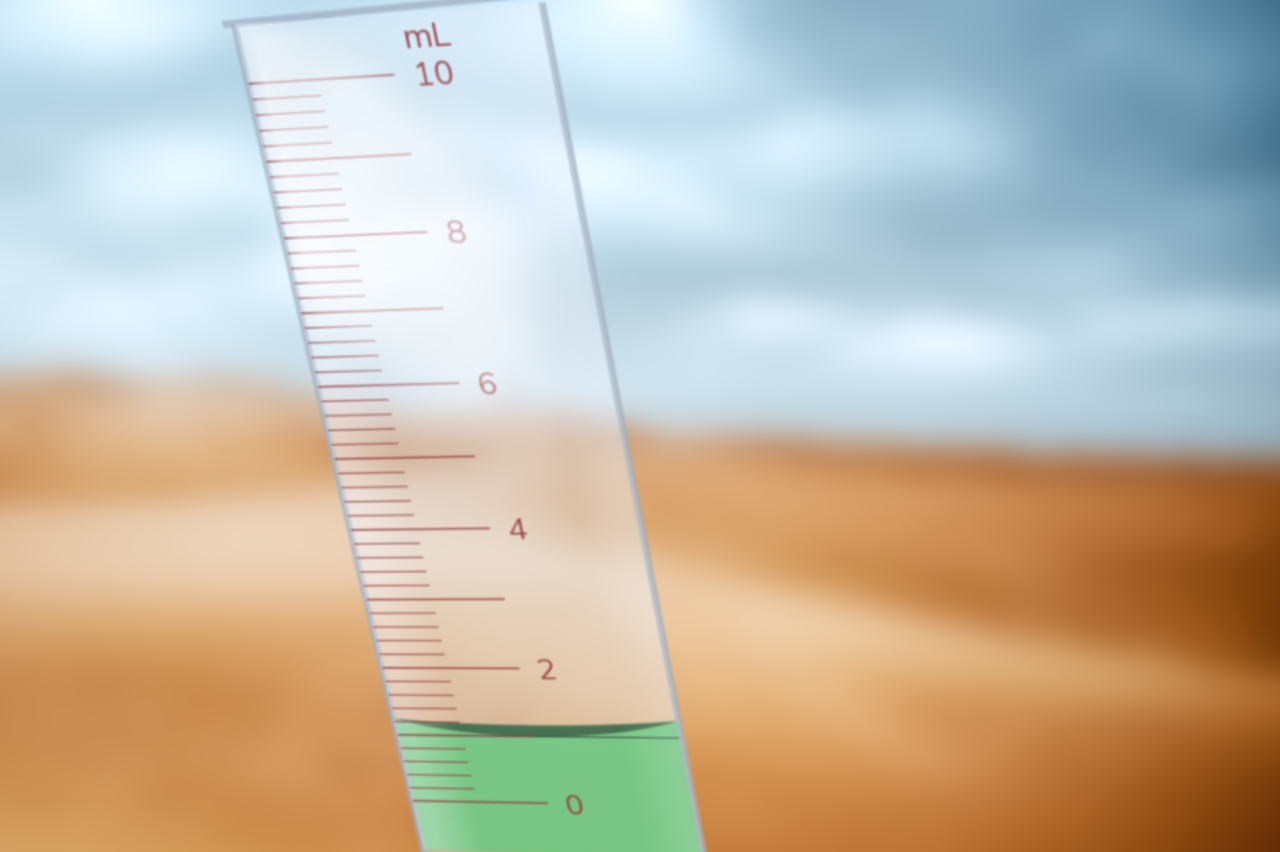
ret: 1mL
